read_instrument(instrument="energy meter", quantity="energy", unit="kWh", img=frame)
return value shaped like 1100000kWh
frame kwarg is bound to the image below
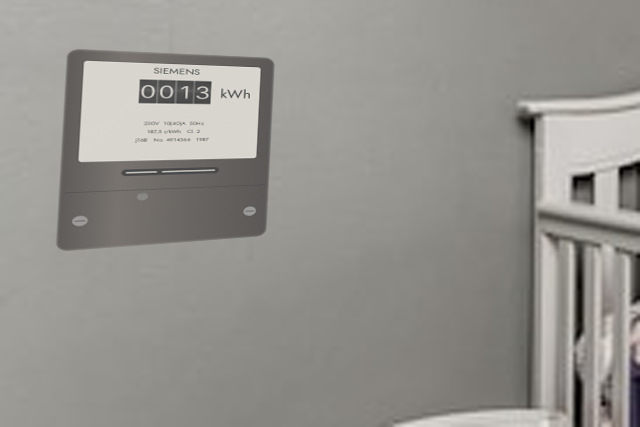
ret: 13kWh
